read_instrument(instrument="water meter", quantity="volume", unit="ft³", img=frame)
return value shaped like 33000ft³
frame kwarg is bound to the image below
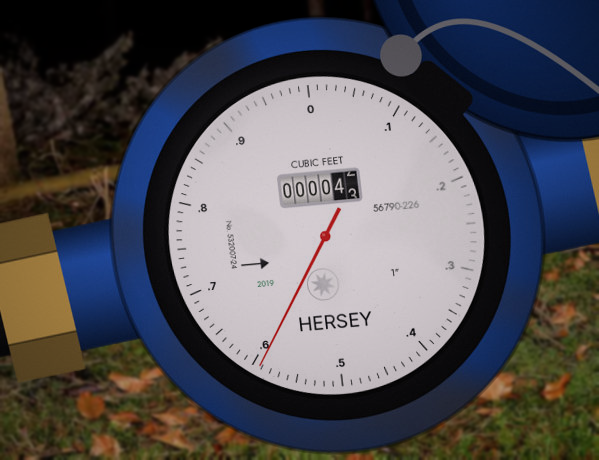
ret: 42.59ft³
